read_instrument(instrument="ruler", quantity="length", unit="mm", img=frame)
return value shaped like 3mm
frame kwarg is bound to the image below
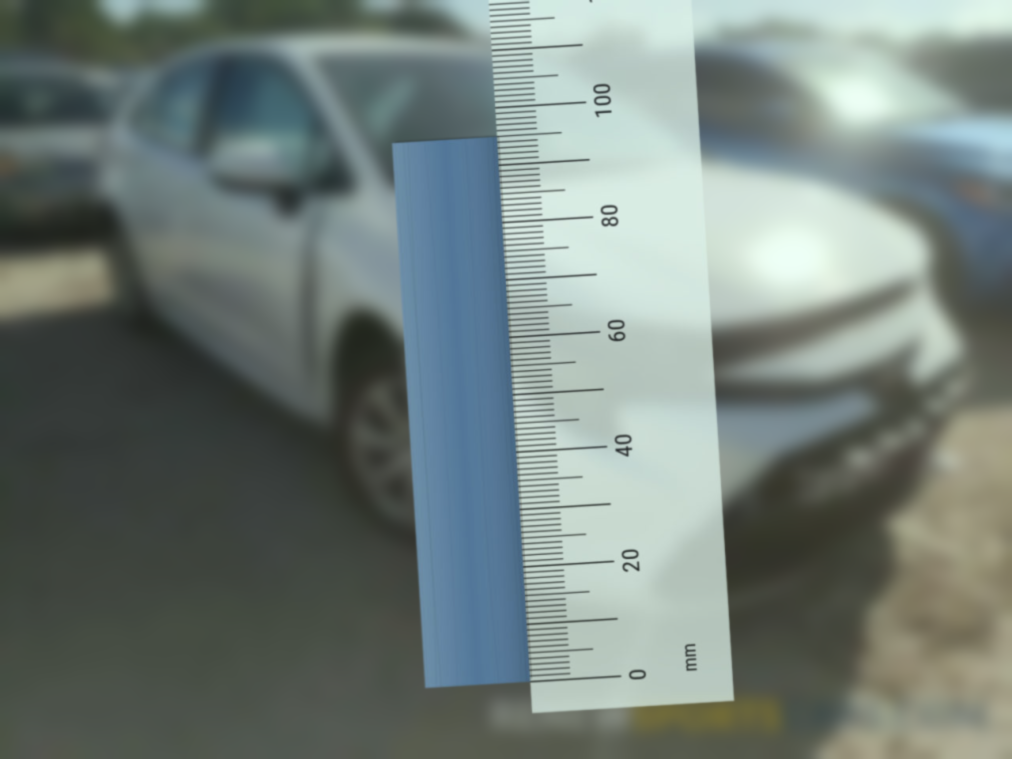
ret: 95mm
